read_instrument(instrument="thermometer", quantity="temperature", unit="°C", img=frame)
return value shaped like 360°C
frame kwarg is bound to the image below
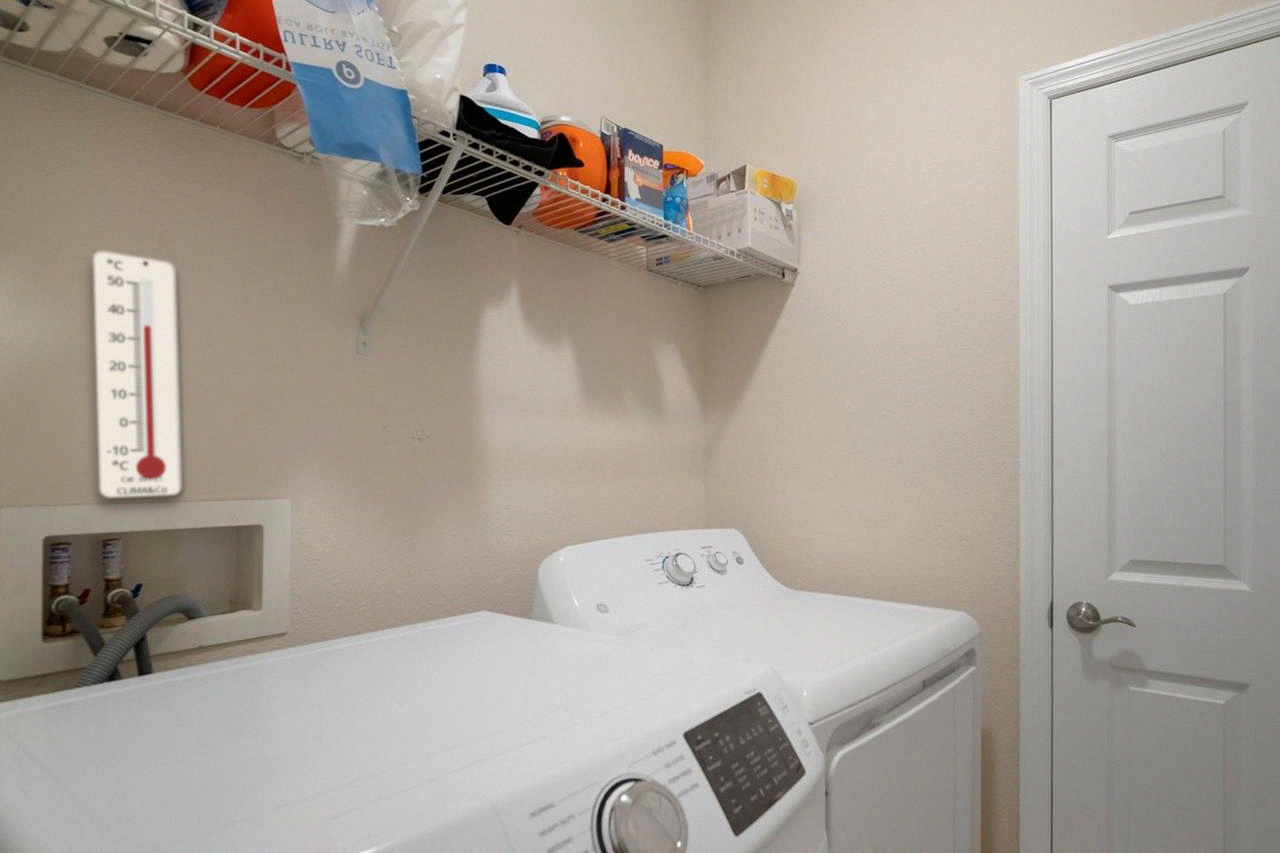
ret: 35°C
